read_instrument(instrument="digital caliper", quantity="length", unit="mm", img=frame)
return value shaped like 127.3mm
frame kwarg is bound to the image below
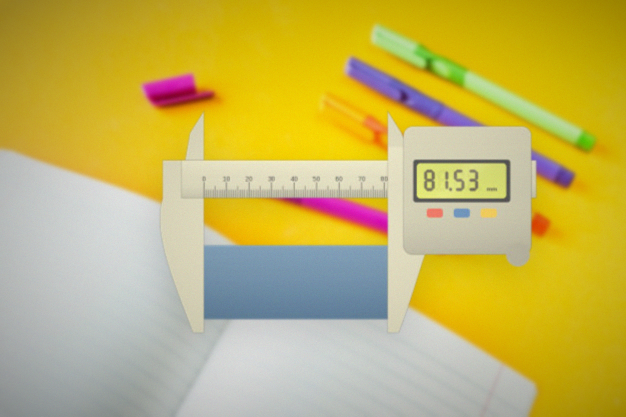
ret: 81.53mm
